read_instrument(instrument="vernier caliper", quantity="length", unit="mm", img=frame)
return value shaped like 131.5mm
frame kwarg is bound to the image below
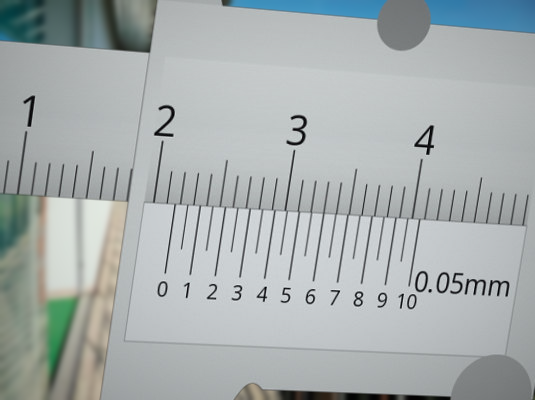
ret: 21.6mm
